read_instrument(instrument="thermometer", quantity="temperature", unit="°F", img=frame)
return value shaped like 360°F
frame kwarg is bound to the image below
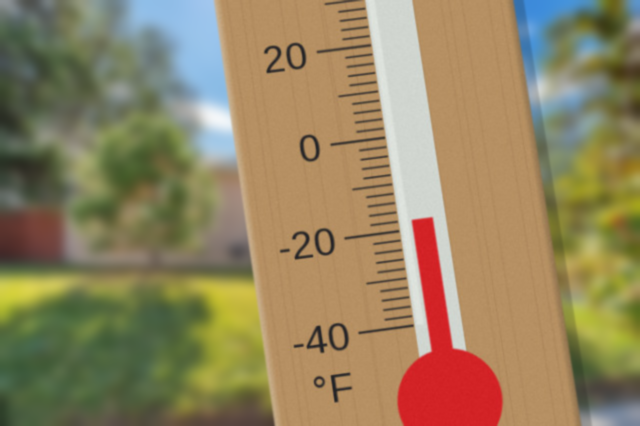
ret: -18°F
